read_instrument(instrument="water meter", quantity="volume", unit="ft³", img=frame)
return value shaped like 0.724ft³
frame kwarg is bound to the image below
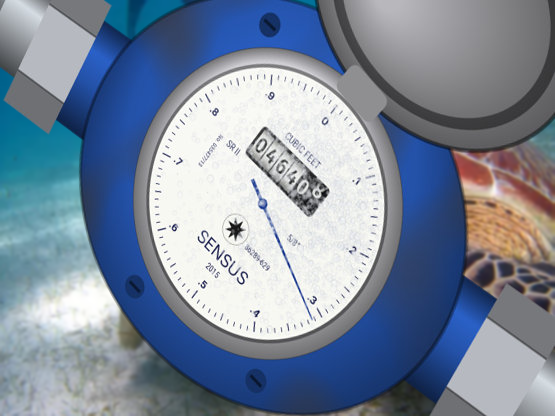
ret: 46408.31ft³
